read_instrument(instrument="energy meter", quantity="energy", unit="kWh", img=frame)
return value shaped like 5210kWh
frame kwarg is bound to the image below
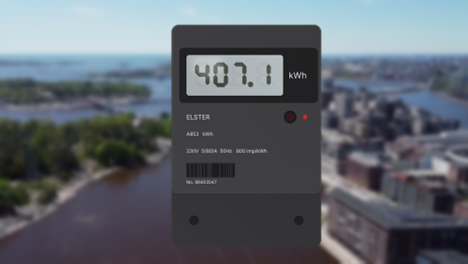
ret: 407.1kWh
